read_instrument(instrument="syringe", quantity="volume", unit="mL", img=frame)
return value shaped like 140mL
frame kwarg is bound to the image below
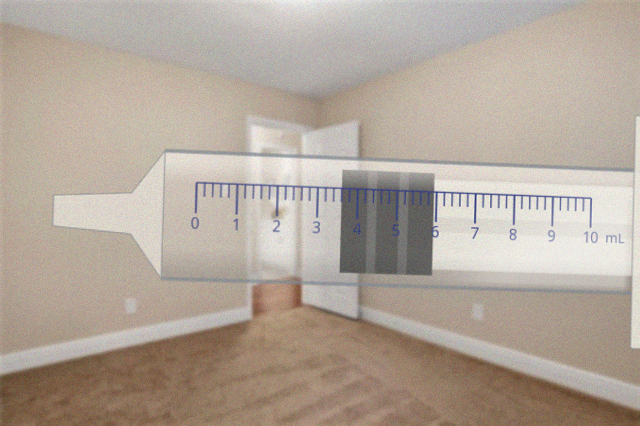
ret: 3.6mL
